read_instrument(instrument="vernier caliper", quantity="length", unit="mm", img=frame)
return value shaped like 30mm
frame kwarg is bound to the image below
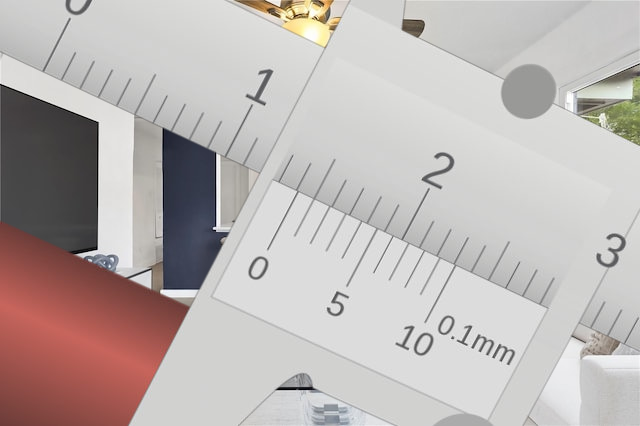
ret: 14.1mm
